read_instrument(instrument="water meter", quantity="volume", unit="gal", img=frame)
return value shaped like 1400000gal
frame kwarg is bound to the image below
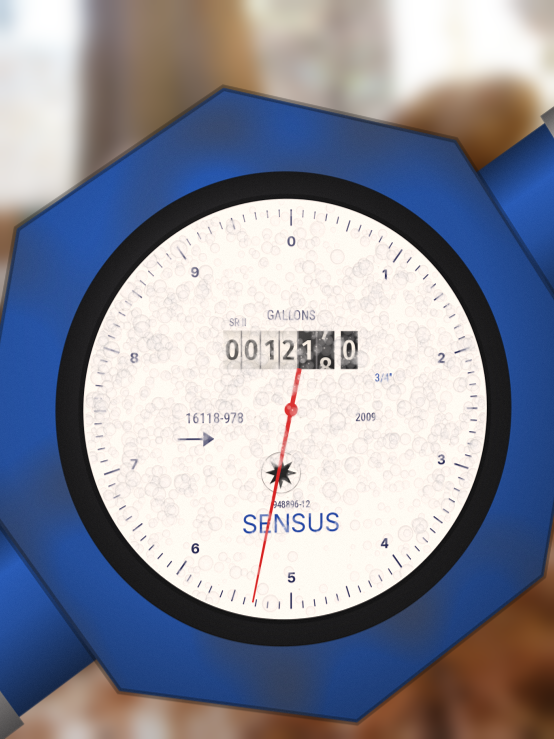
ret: 12175.3gal
